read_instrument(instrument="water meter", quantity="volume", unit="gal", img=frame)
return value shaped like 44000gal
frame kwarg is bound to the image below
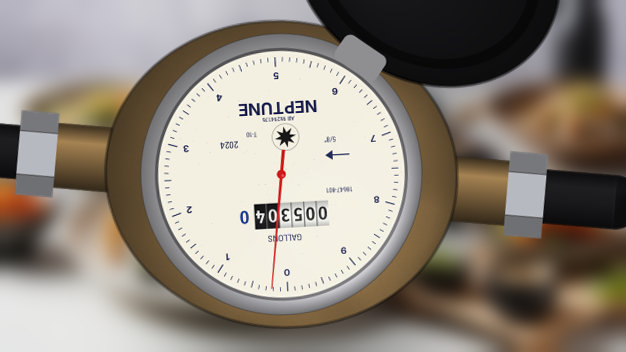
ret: 53040.2gal
